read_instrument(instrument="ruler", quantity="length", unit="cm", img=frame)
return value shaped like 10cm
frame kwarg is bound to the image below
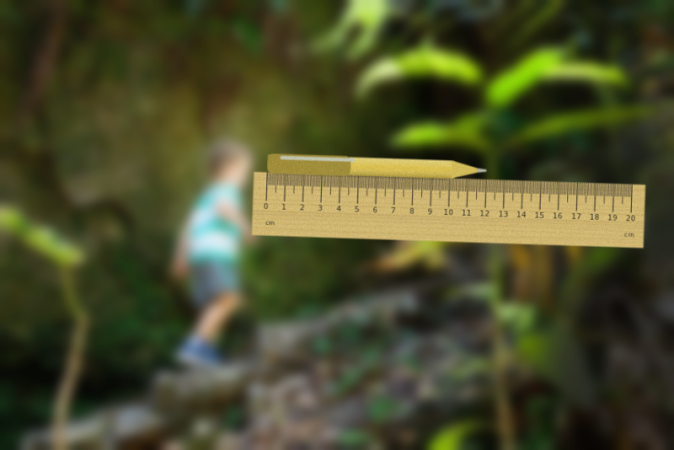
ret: 12cm
